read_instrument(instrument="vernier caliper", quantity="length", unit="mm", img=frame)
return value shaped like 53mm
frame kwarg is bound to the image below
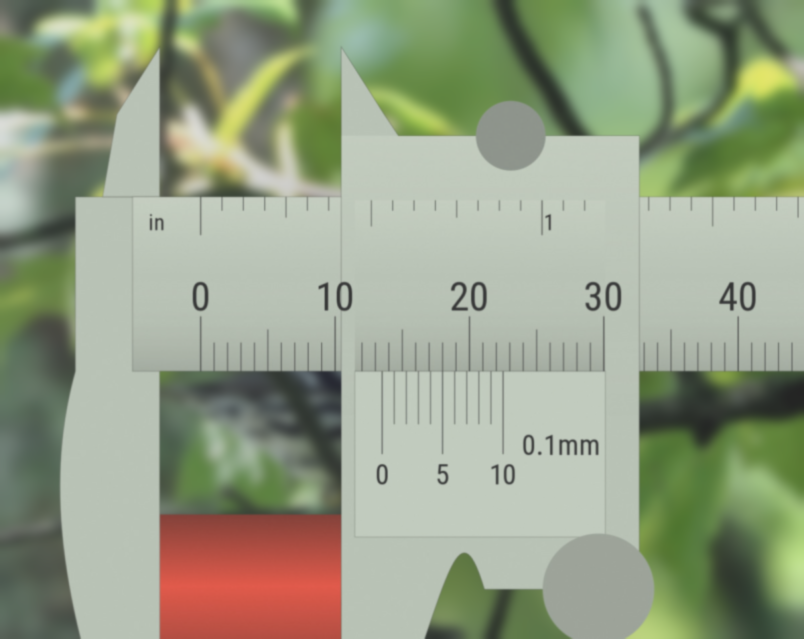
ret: 13.5mm
